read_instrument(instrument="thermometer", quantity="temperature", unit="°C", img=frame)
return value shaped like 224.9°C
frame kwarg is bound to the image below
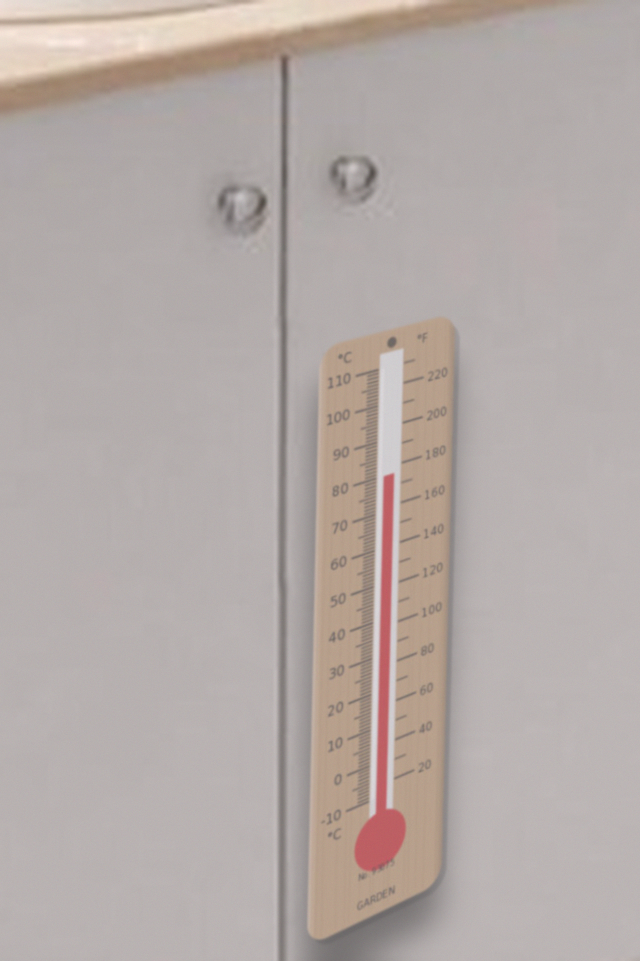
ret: 80°C
